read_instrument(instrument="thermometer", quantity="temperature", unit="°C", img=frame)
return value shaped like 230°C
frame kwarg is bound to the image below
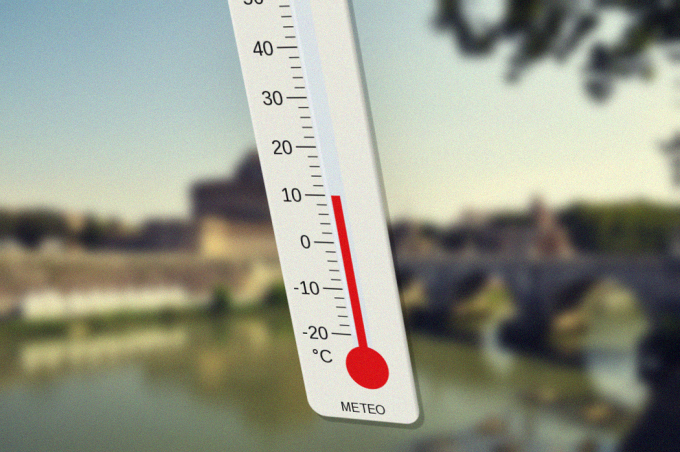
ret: 10°C
